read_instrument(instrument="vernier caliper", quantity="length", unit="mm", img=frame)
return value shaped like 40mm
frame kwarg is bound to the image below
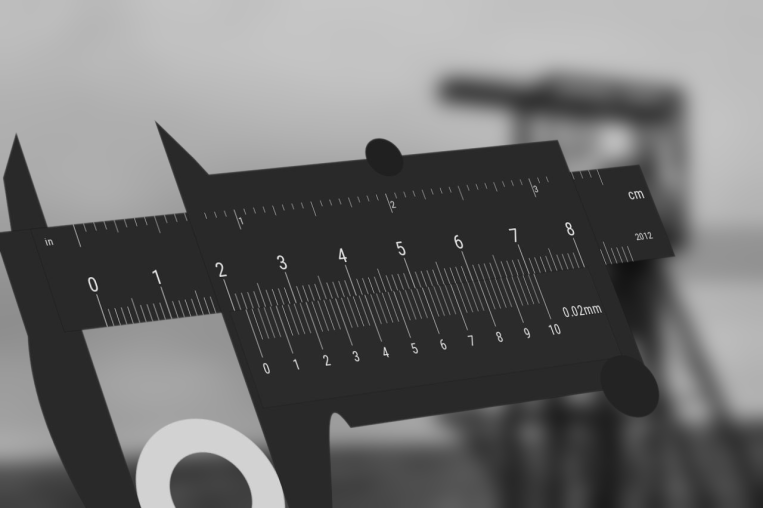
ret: 21.8mm
